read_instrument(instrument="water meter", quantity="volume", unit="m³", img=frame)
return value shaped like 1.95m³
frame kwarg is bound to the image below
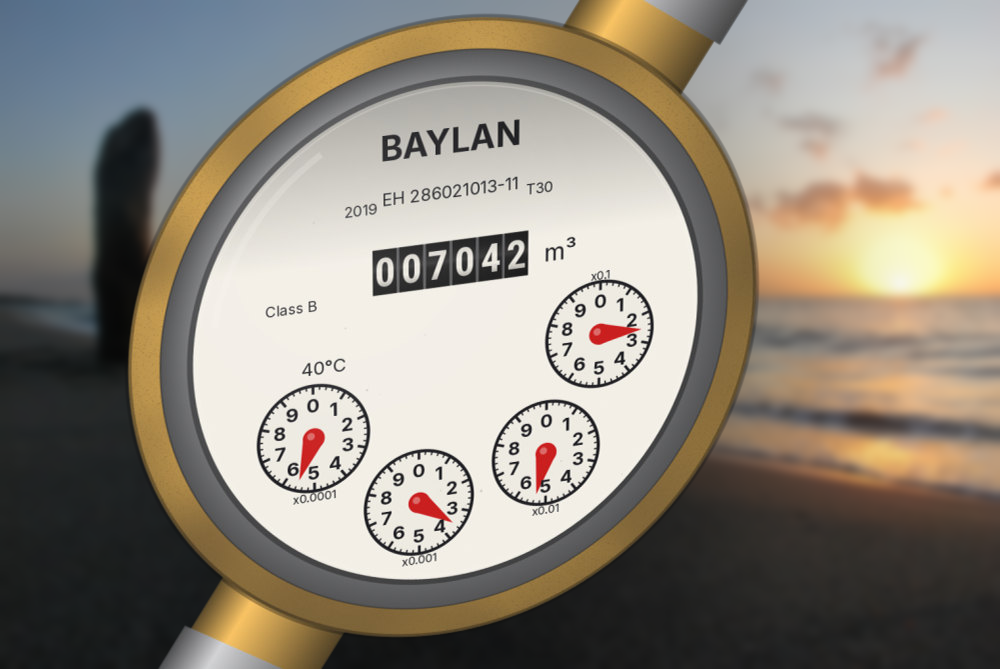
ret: 7042.2535m³
